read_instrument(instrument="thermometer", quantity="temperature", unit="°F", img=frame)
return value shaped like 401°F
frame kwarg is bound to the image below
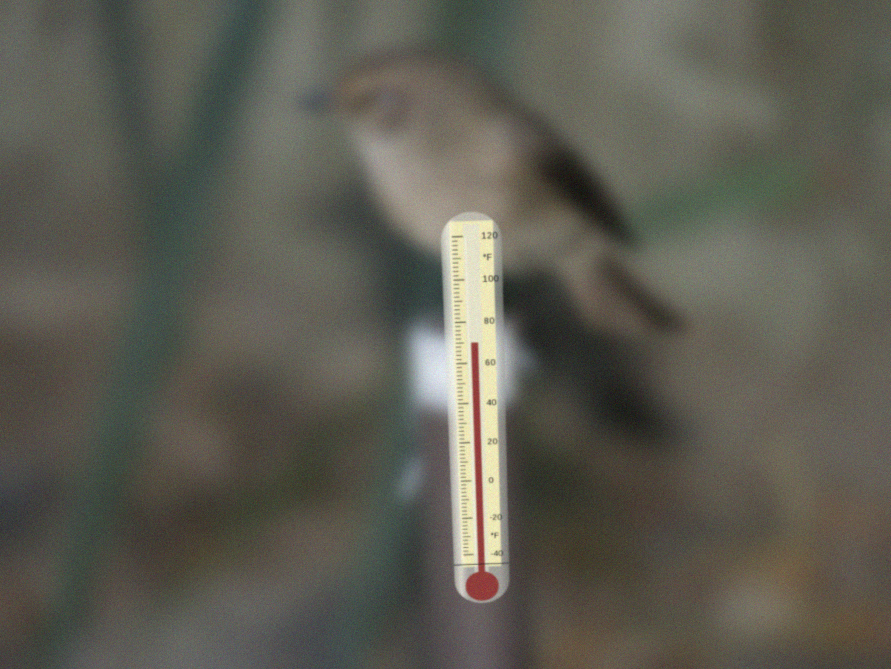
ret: 70°F
